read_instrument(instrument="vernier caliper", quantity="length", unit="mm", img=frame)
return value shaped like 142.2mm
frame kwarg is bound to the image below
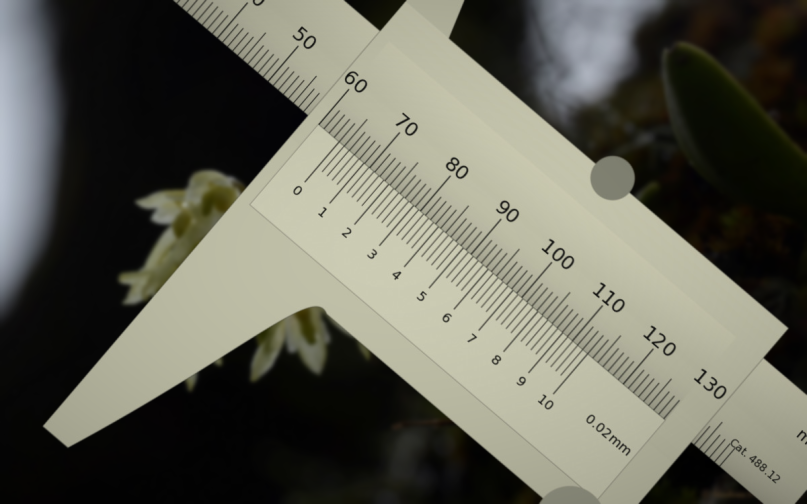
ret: 64.0mm
